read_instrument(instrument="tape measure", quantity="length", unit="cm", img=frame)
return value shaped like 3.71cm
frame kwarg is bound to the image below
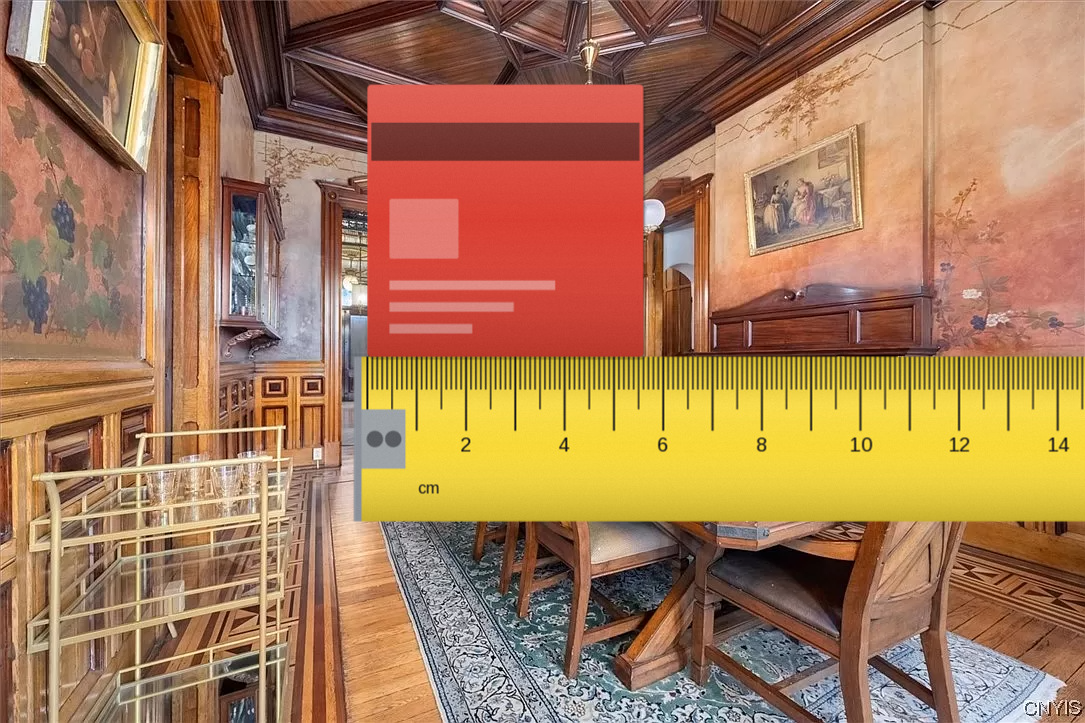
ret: 5.6cm
